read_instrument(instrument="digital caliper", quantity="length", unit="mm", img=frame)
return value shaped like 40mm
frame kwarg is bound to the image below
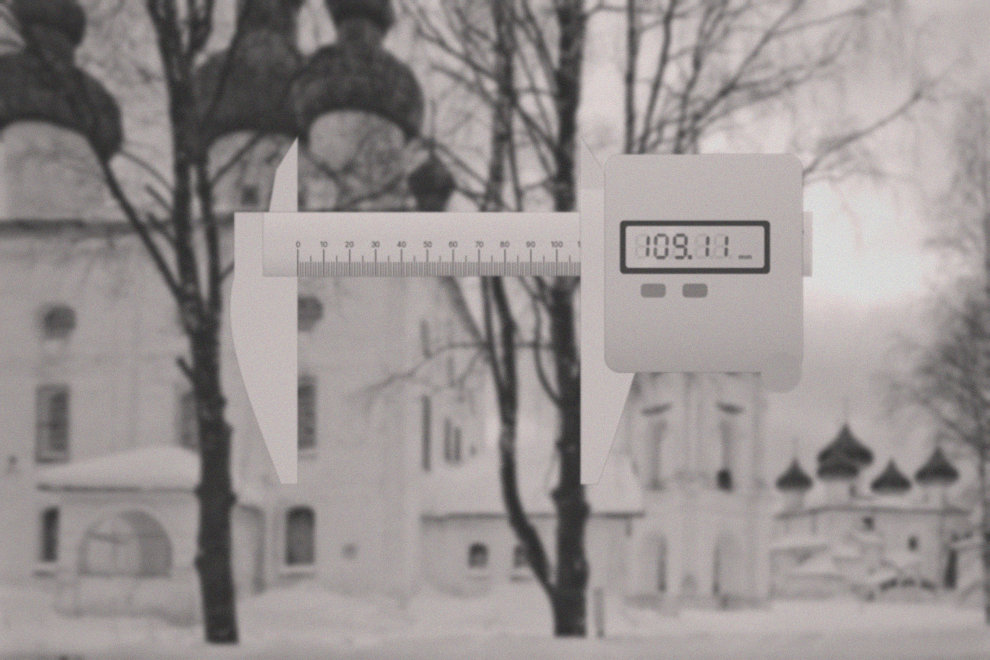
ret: 109.11mm
